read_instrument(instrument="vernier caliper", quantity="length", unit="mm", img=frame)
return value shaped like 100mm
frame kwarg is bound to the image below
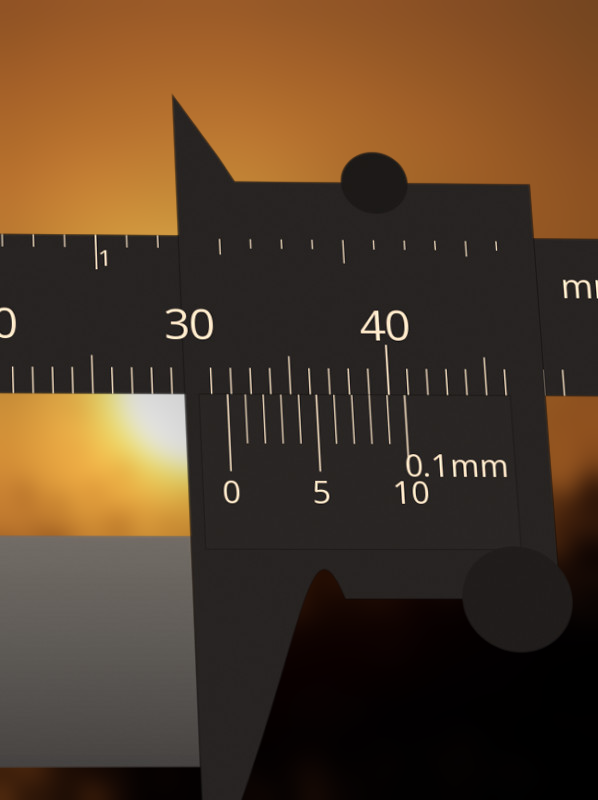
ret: 31.8mm
